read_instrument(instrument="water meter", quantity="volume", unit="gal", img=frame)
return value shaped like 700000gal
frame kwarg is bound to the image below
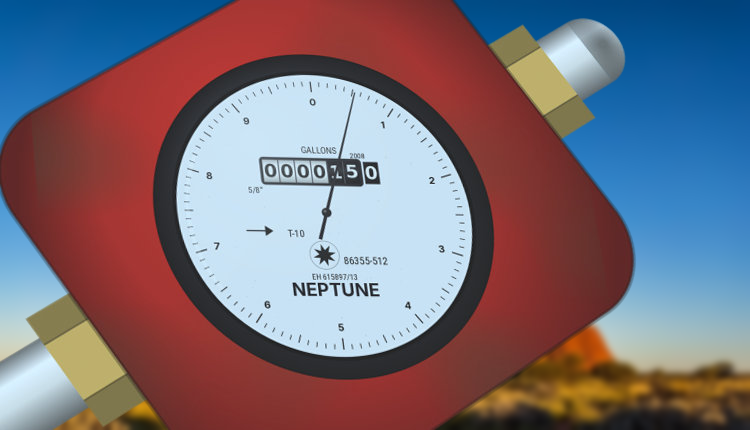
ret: 150.5gal
